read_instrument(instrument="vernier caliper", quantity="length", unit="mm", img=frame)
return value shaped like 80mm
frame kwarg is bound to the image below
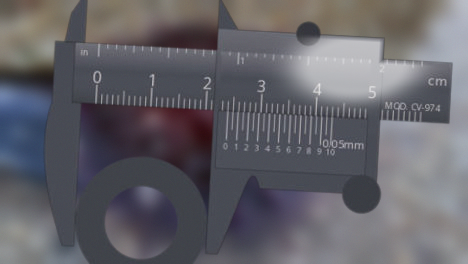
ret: 24.0mm
